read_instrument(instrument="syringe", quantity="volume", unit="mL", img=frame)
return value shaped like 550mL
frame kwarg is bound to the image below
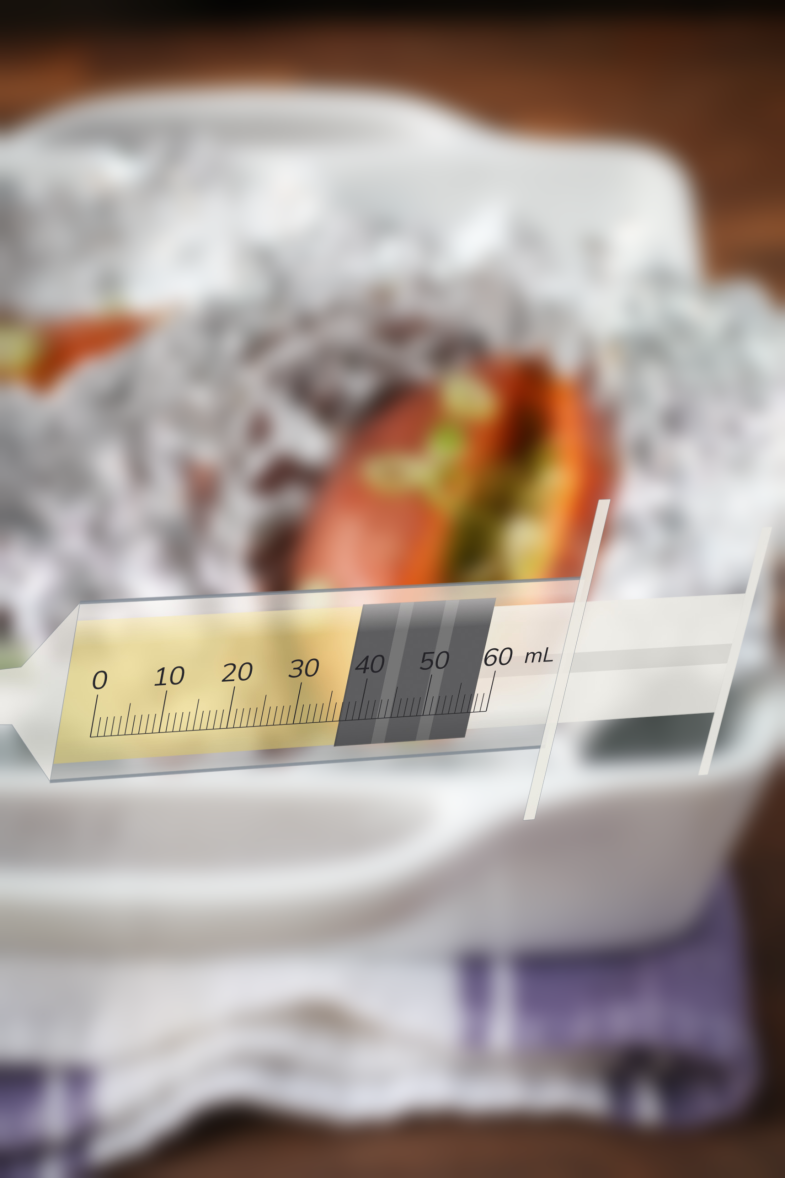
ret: 37mL
